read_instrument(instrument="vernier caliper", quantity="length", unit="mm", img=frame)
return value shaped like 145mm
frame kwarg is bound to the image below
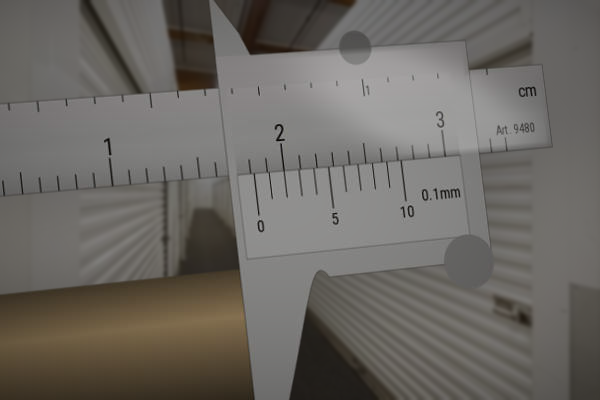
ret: 18.2mm
